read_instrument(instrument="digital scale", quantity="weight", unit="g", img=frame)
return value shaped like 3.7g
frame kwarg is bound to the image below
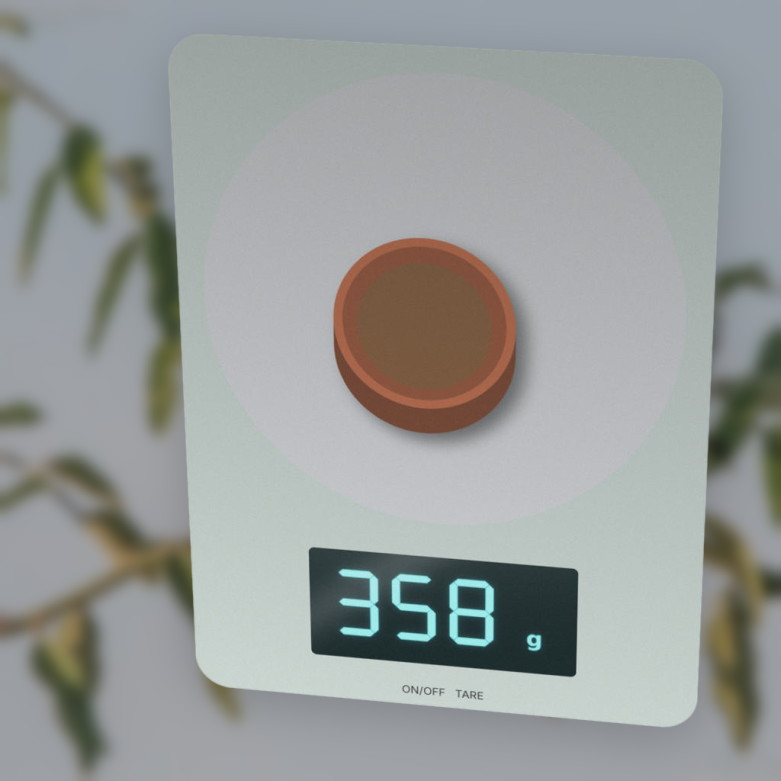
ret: 358g
